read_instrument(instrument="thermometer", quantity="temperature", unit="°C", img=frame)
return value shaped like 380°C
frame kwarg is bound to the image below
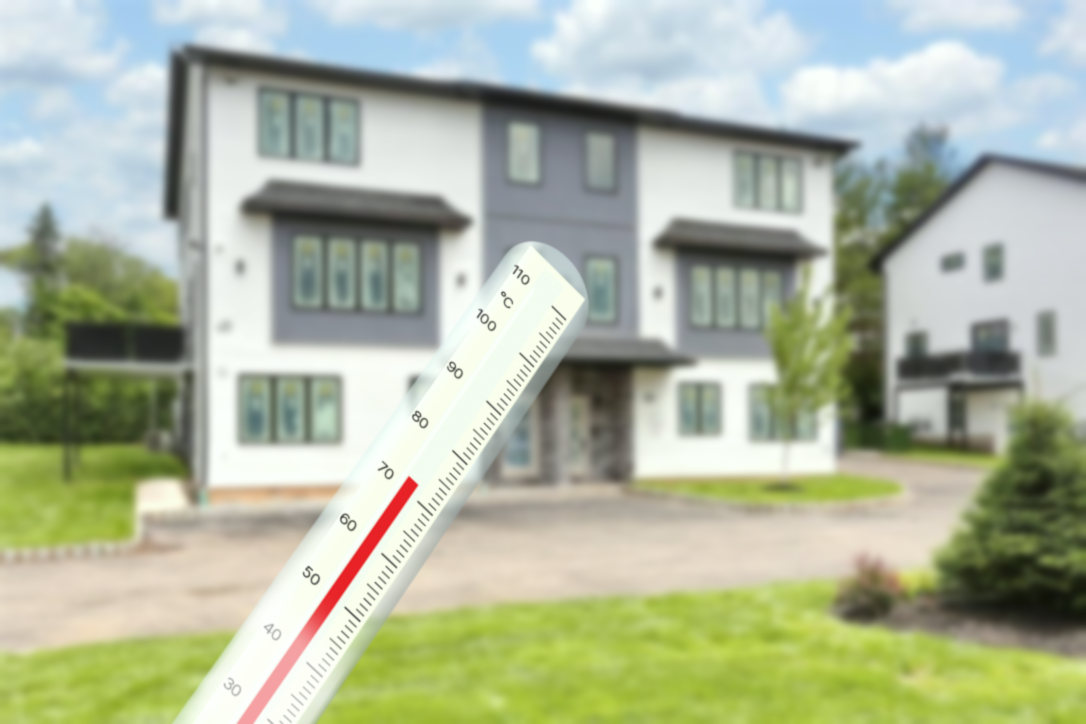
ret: 72°C
